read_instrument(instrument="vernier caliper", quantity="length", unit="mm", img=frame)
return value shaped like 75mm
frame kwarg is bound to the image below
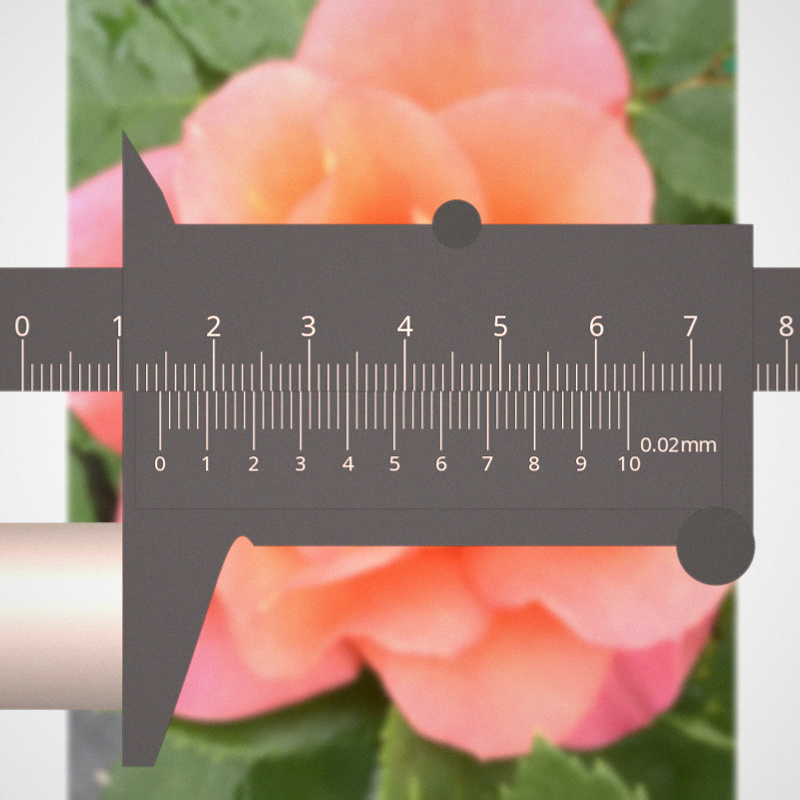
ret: 14.4mm
